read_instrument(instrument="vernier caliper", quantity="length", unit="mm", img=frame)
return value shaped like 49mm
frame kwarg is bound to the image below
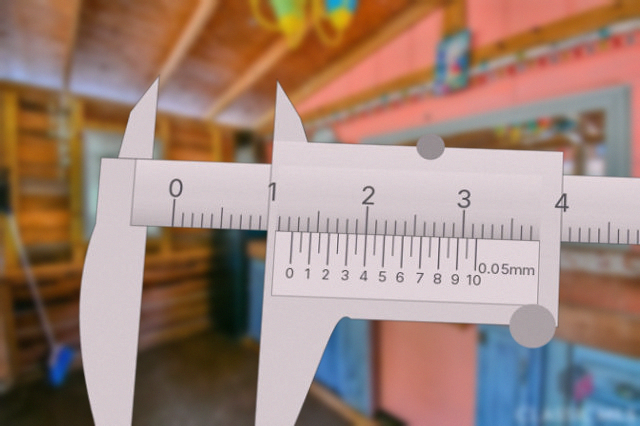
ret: 12.4mm
